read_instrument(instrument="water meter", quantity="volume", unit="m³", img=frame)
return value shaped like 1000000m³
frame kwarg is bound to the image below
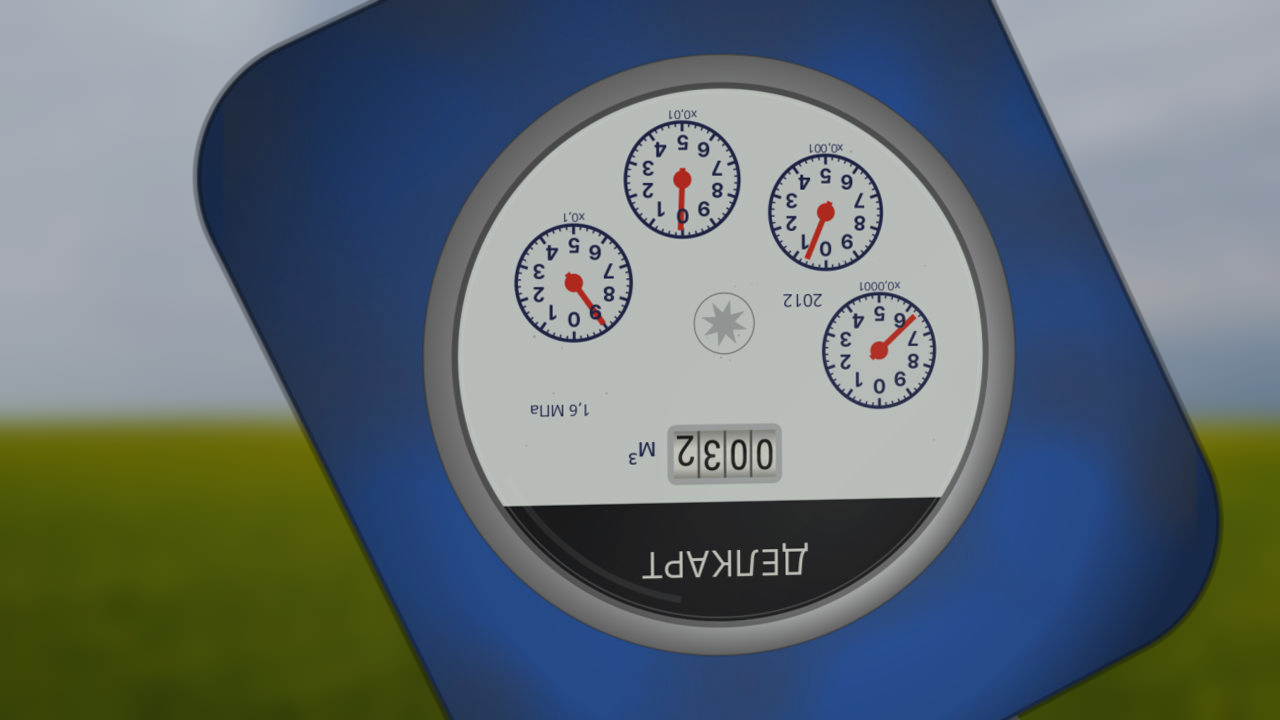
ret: 31.9006m³
